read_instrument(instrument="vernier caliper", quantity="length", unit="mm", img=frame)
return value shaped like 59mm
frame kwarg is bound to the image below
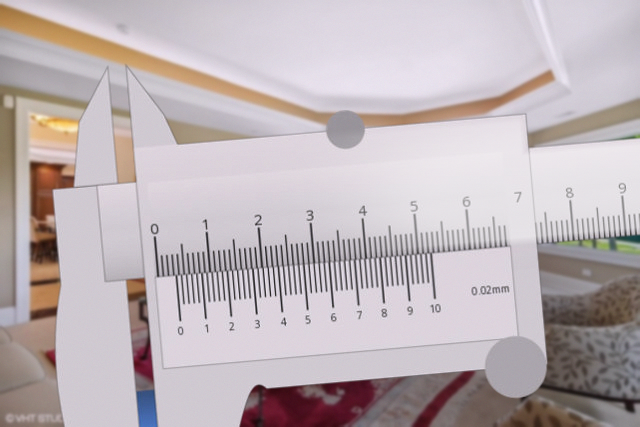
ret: 3.5mm
